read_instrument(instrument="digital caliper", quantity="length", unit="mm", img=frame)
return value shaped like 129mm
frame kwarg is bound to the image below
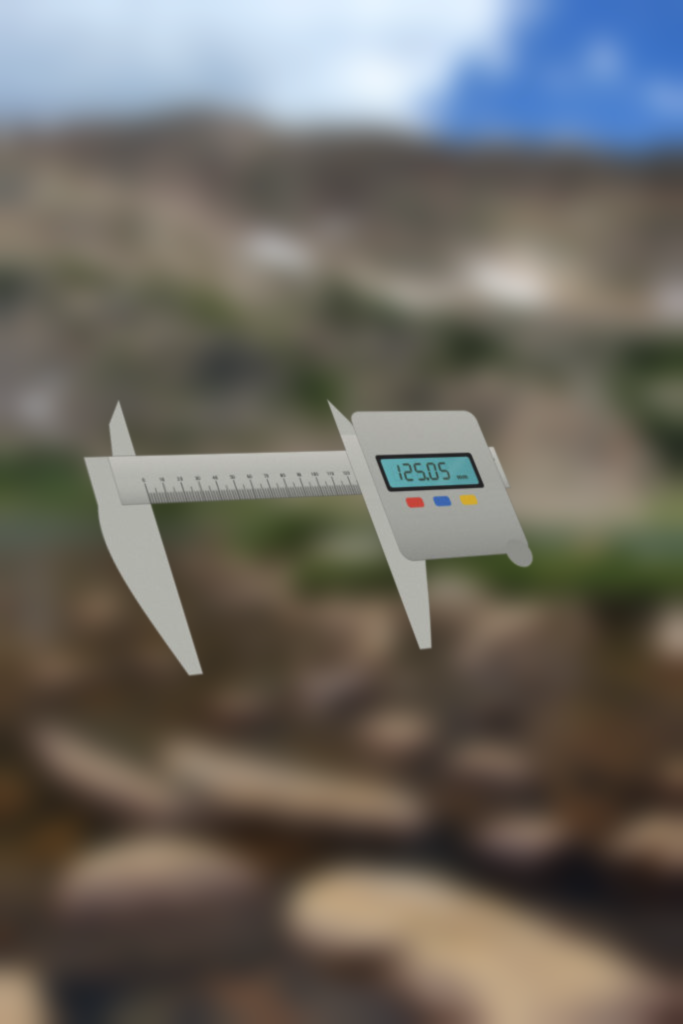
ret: 125.05mm
